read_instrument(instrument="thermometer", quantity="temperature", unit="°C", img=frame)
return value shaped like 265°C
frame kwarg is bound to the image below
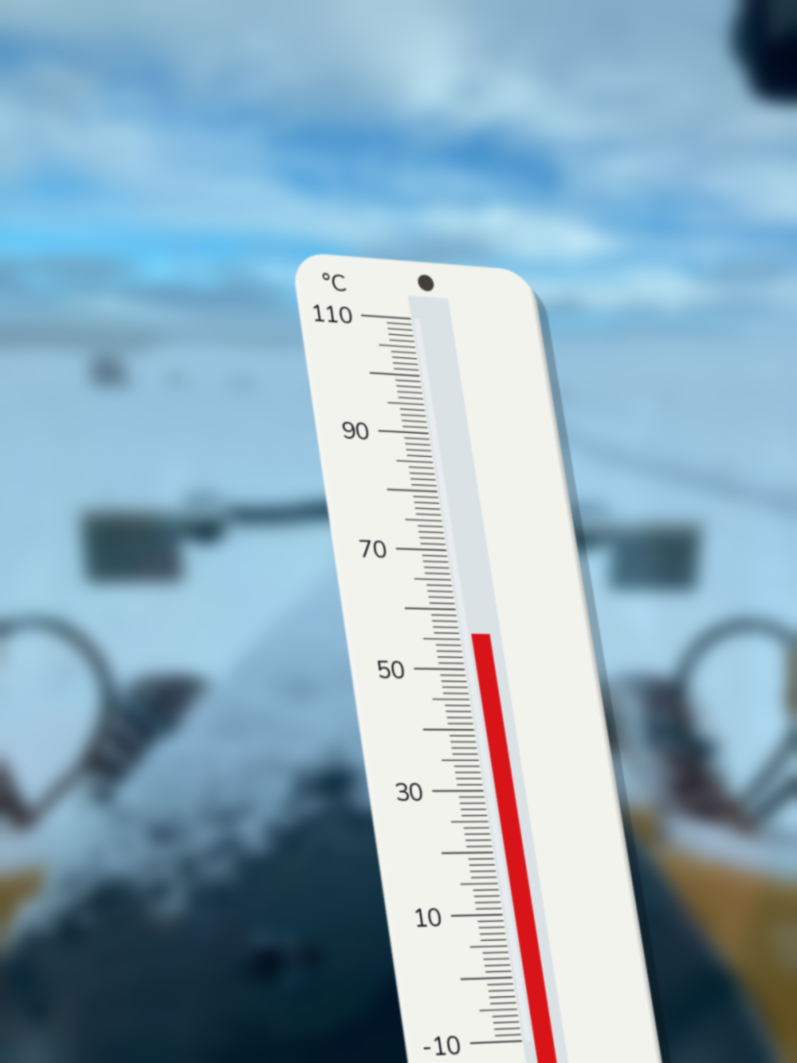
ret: 56°C
